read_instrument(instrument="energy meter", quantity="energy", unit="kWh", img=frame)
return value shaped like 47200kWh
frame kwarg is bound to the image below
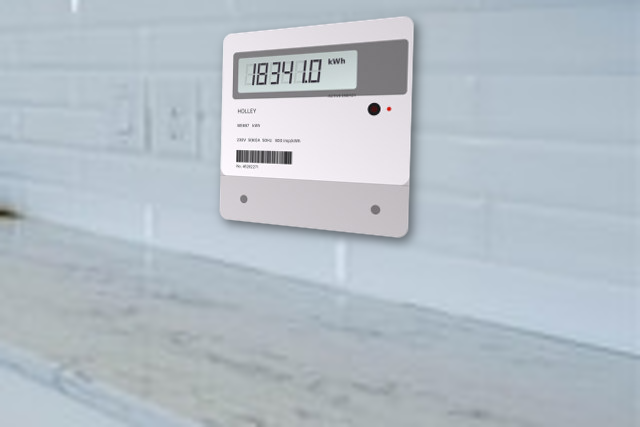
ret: 18341.0kWh
